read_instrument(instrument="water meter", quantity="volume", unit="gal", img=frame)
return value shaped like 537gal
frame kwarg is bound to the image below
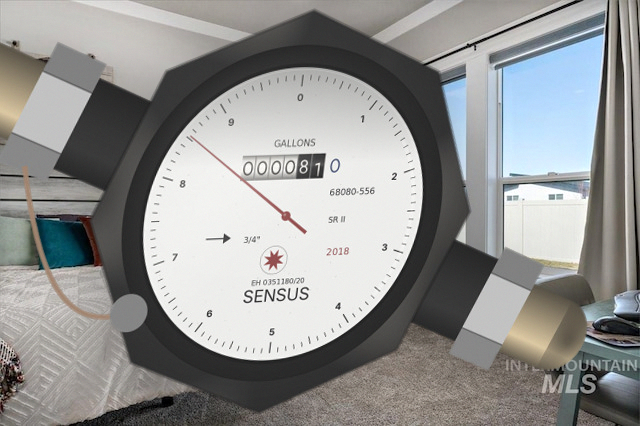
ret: 808.5gal
